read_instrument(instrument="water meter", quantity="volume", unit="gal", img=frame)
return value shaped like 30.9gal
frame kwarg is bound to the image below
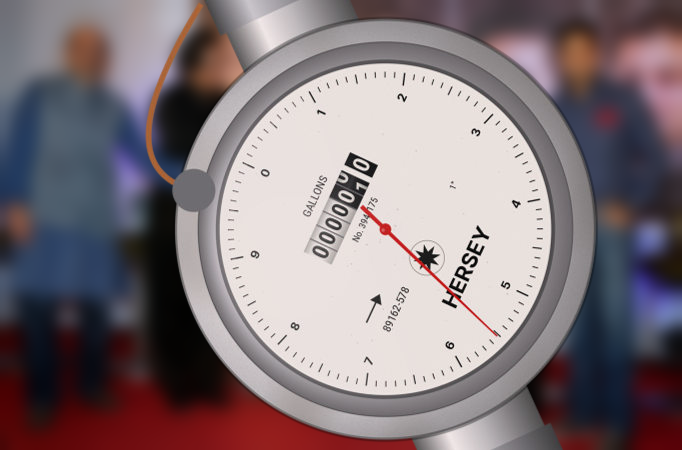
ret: 5.5gal
